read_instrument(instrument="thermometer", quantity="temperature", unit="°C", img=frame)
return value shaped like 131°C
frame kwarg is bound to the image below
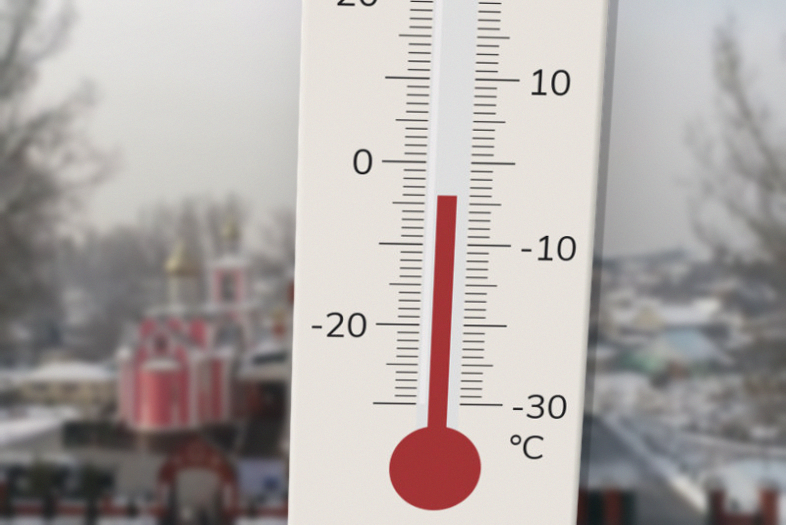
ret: -4°C
